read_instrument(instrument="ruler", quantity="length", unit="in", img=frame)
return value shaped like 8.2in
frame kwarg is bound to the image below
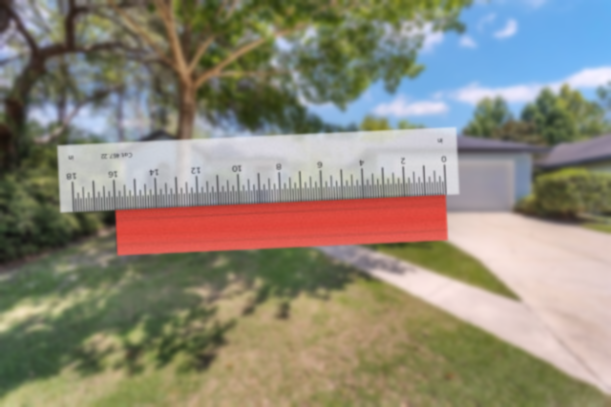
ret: 16in
